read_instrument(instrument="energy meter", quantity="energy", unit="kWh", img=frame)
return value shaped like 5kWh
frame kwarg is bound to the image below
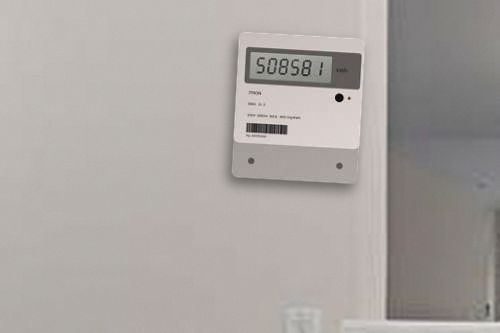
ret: 508581kWh
